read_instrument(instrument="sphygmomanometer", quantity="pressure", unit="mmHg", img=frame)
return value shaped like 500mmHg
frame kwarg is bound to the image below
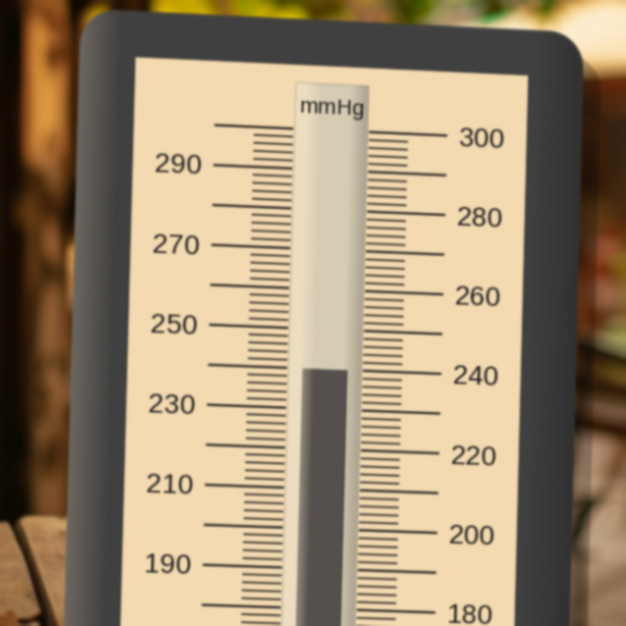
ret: 240mmHg
